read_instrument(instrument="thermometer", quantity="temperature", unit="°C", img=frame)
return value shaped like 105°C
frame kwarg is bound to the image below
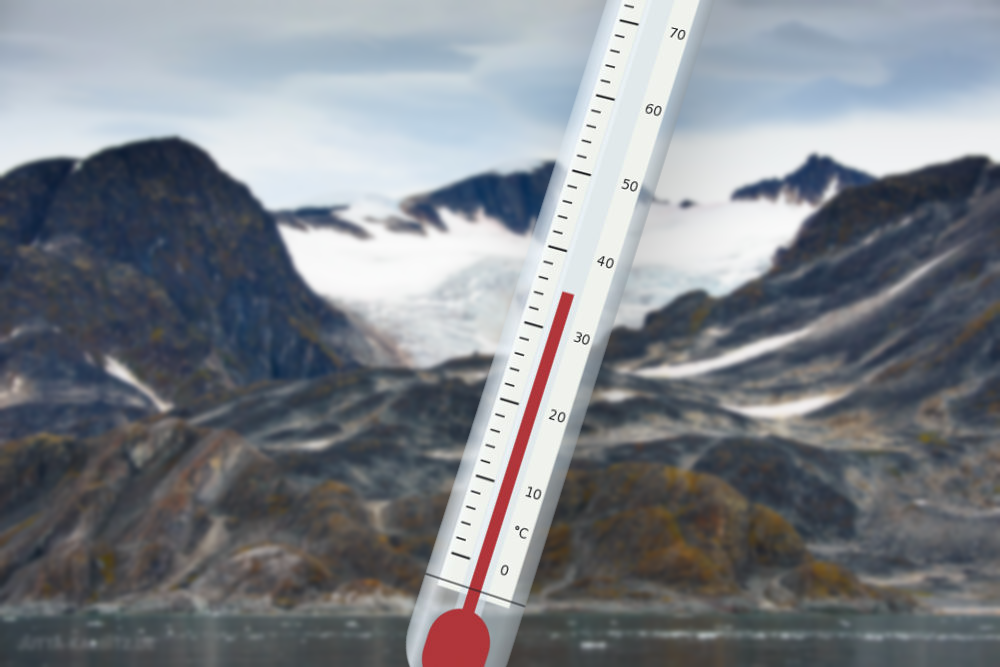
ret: 35°C
